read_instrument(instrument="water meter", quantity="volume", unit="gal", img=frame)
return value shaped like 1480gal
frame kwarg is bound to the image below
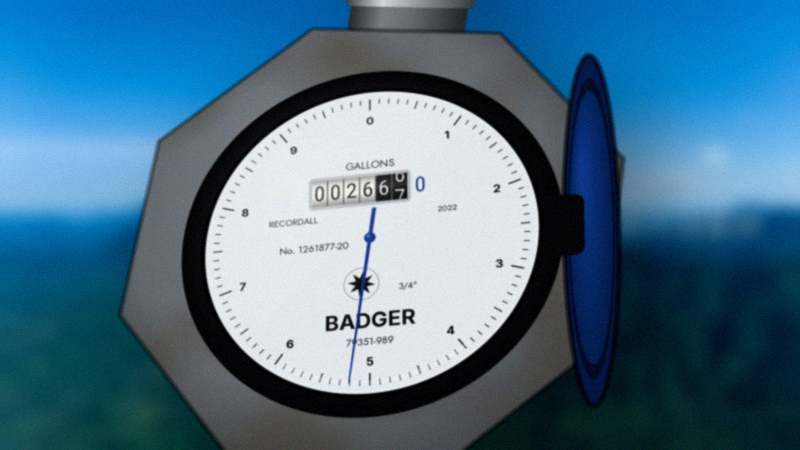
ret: 26665.2gal
